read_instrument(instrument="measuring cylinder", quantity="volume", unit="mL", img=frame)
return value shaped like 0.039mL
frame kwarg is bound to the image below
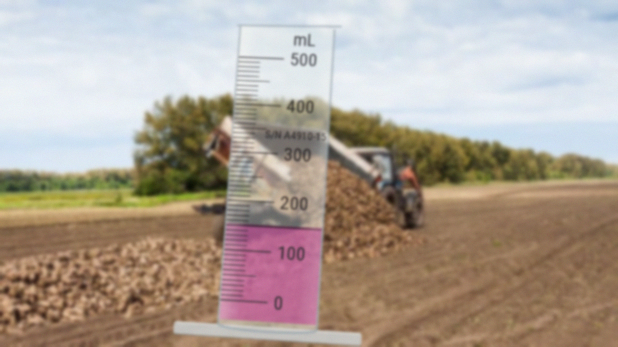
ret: 150mL
